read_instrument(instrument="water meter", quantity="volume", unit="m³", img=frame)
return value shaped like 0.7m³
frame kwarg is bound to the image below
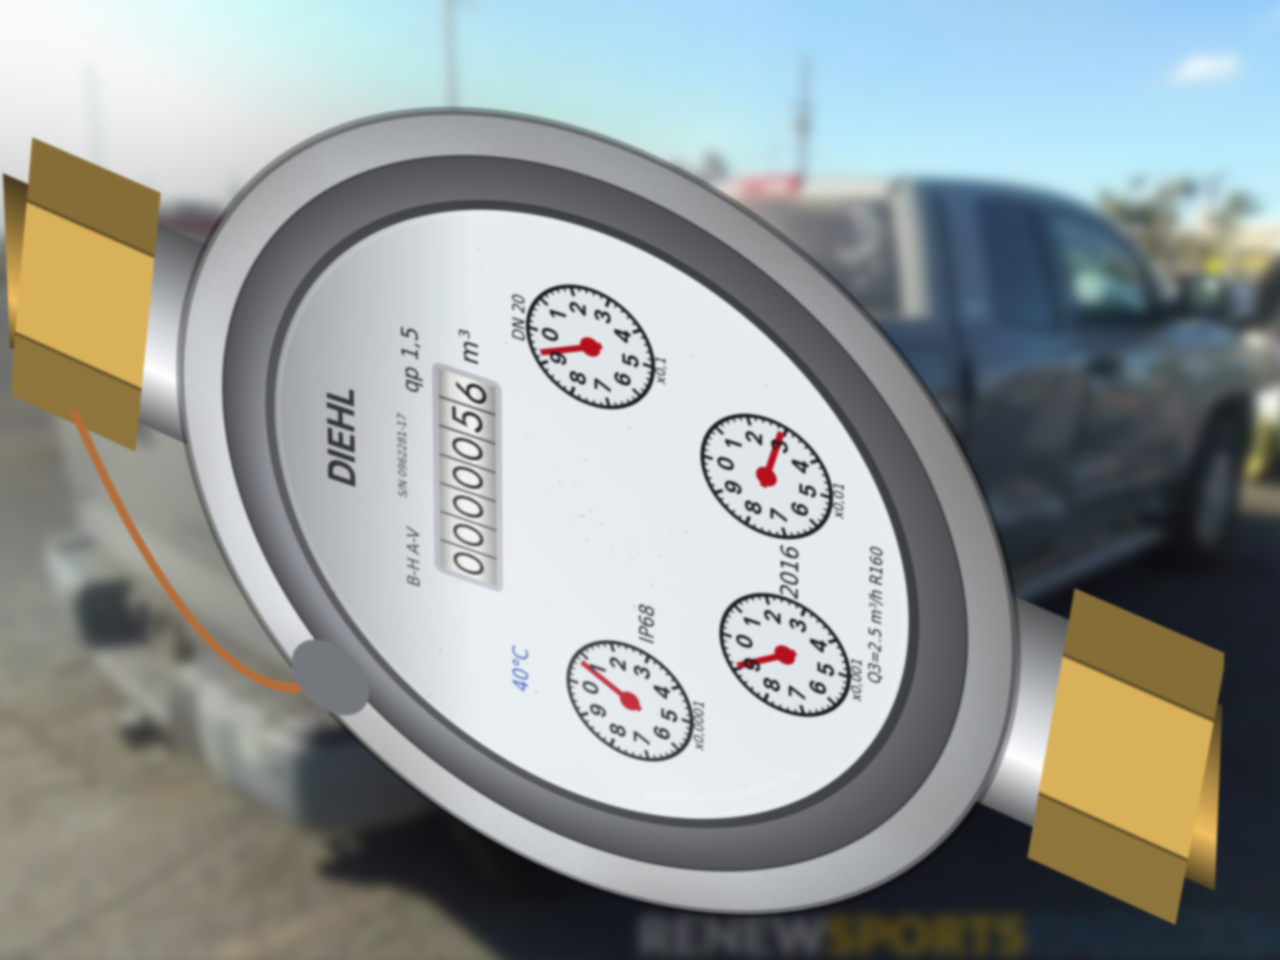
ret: 55.9290m³
